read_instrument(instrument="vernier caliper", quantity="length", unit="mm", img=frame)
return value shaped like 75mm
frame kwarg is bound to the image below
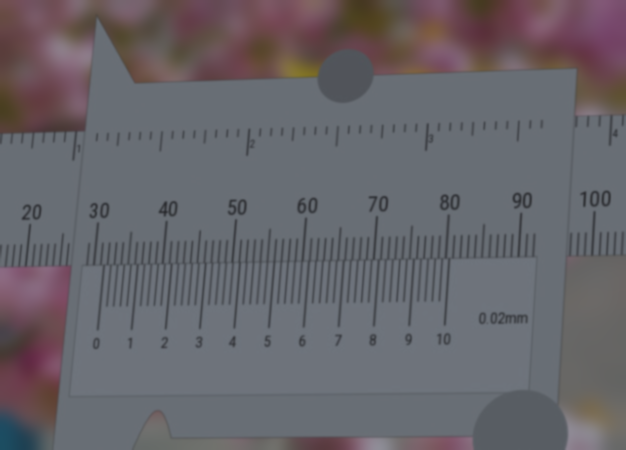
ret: 31.5mm
